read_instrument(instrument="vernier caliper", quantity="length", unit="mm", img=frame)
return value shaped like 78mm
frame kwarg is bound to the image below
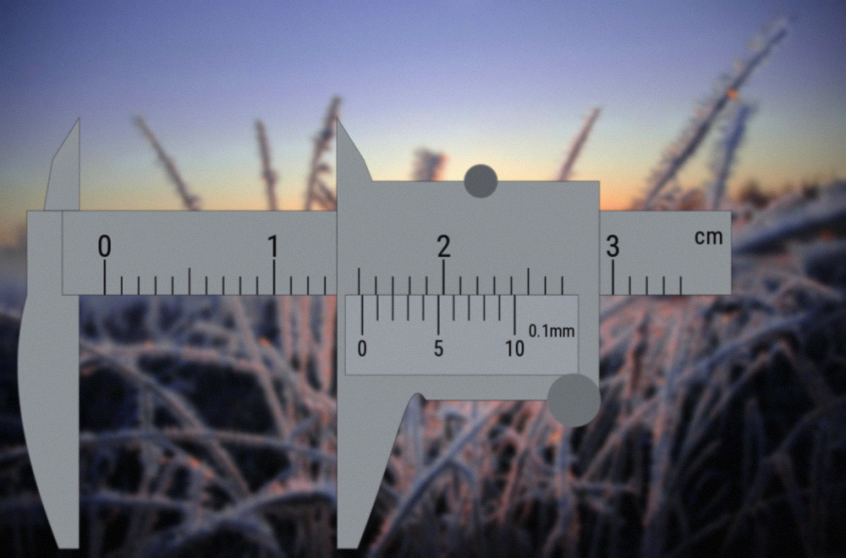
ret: 15.2mm
